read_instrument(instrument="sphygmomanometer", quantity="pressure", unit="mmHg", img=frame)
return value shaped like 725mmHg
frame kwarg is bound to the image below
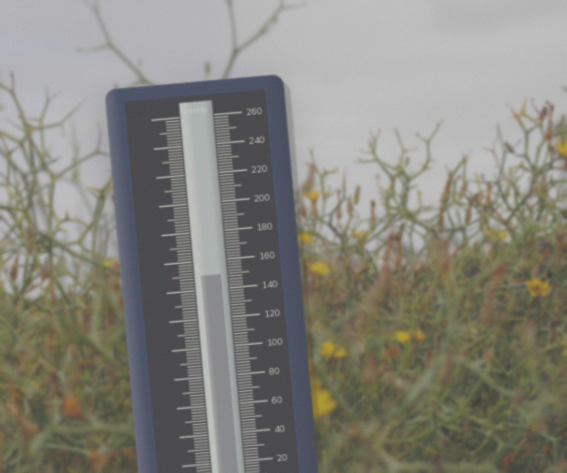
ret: 150mmHg
